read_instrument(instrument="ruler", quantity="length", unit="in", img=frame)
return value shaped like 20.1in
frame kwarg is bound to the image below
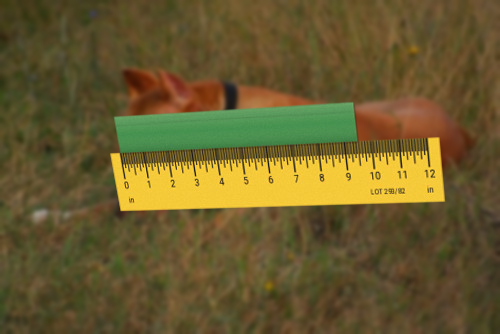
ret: 9.5in
